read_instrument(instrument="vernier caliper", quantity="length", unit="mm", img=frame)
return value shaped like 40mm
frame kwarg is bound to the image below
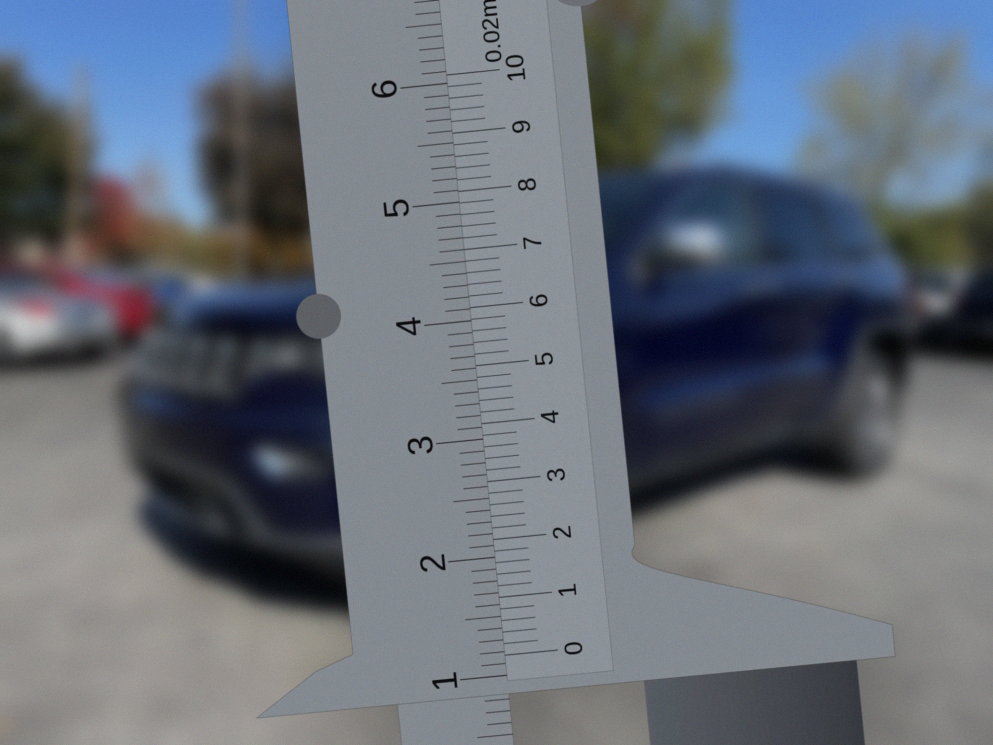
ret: 11.7mm
